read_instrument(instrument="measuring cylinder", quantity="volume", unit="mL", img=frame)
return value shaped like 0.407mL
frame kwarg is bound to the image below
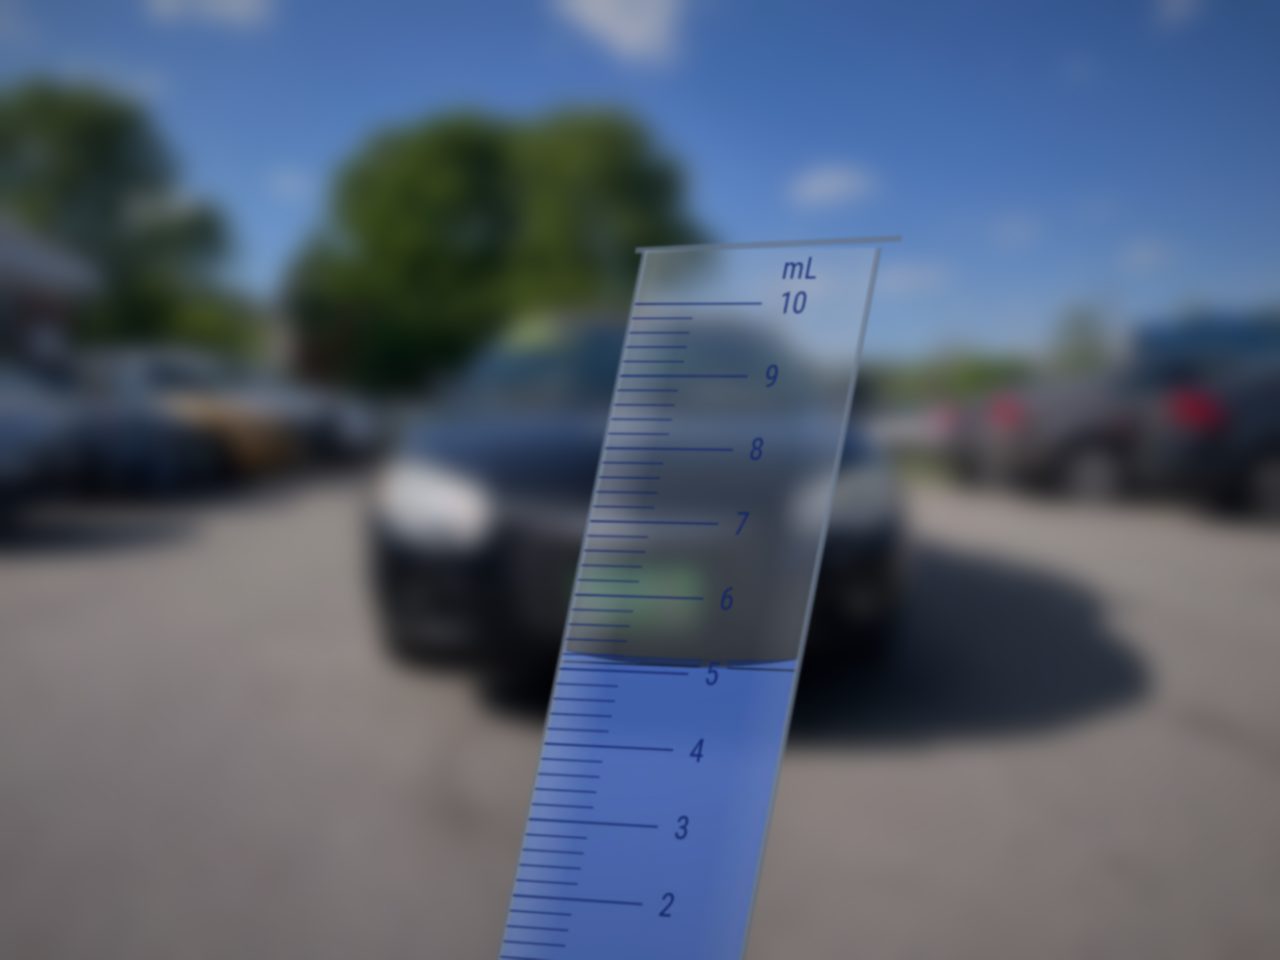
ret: 5.1mL
